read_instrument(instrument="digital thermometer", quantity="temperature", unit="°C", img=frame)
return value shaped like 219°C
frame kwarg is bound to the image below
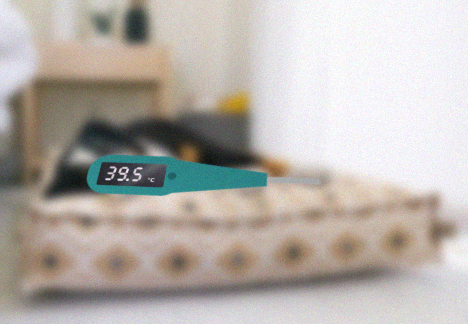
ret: 39.5°C
